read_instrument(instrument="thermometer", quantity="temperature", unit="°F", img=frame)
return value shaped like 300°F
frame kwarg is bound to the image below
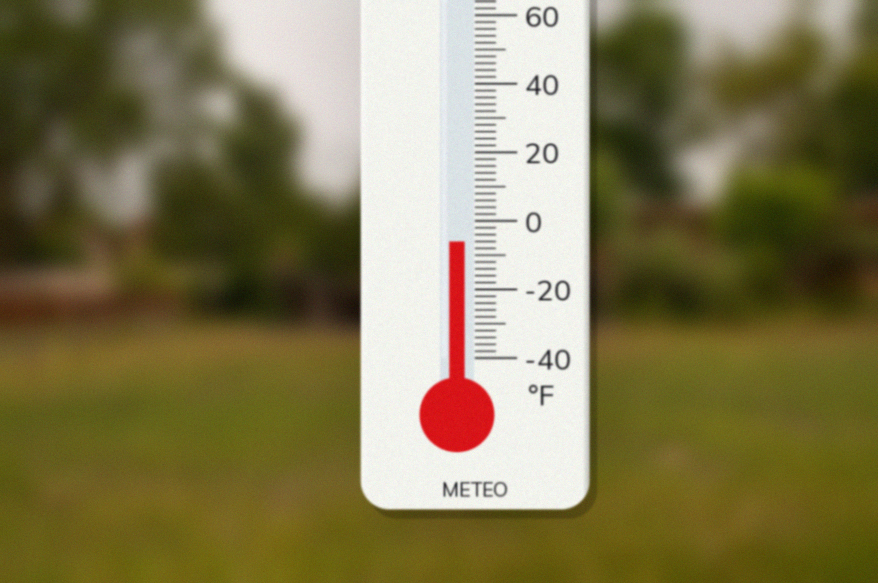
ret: -6°F
